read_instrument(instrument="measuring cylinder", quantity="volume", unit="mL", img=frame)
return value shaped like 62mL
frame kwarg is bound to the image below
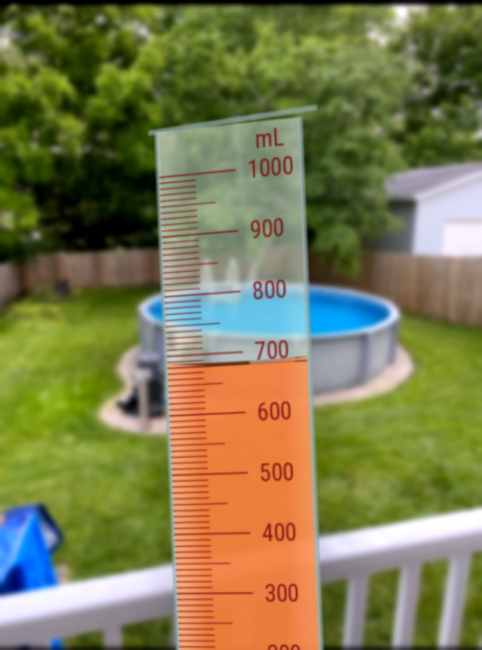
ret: 680mL
